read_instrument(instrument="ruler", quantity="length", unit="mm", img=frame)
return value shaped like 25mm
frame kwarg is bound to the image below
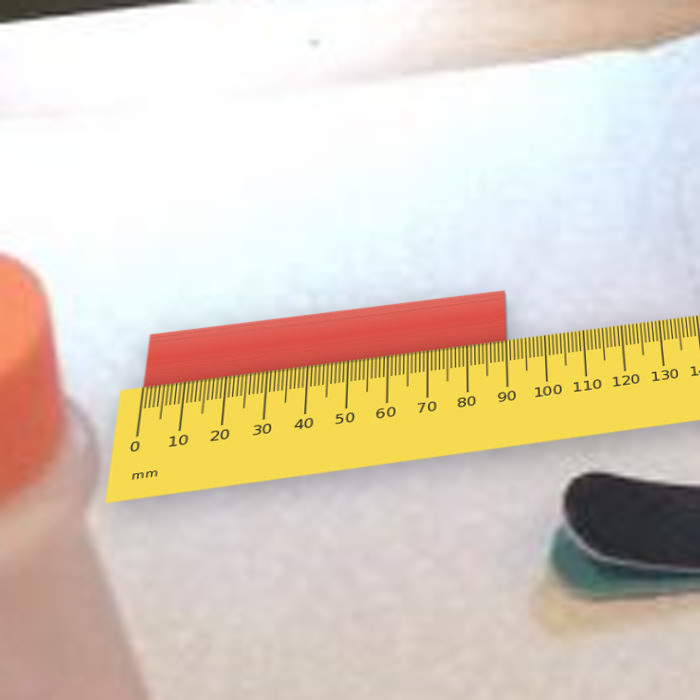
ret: 90mm
